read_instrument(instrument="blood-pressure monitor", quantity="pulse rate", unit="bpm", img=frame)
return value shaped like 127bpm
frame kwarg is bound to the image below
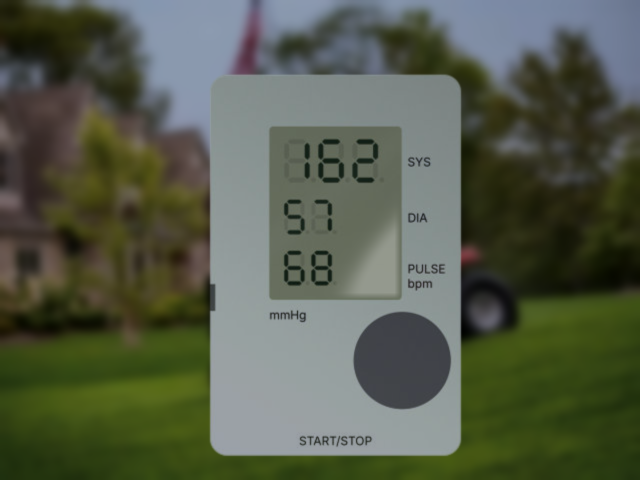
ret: 68bpm
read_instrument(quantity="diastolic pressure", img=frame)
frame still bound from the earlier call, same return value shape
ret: 57mmHg
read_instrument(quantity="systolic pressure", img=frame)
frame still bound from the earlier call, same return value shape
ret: 162mmHg
